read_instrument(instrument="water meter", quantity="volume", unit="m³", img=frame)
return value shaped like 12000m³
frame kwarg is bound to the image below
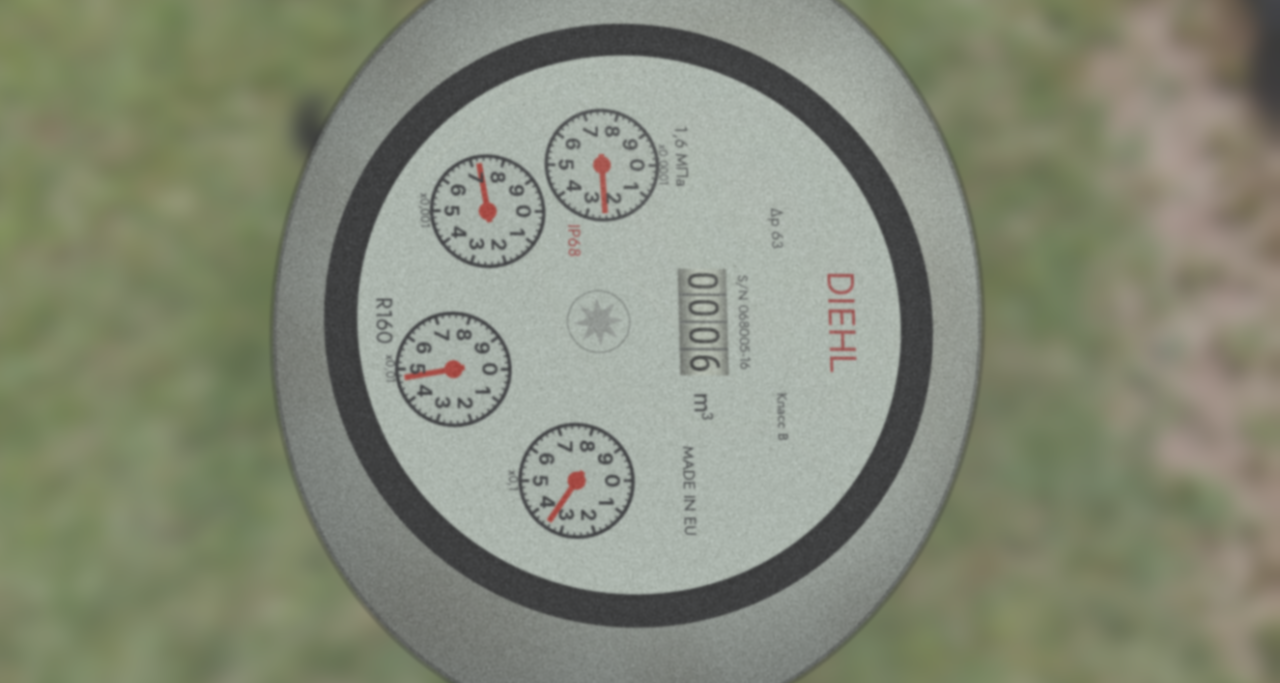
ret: 6.3472m³
